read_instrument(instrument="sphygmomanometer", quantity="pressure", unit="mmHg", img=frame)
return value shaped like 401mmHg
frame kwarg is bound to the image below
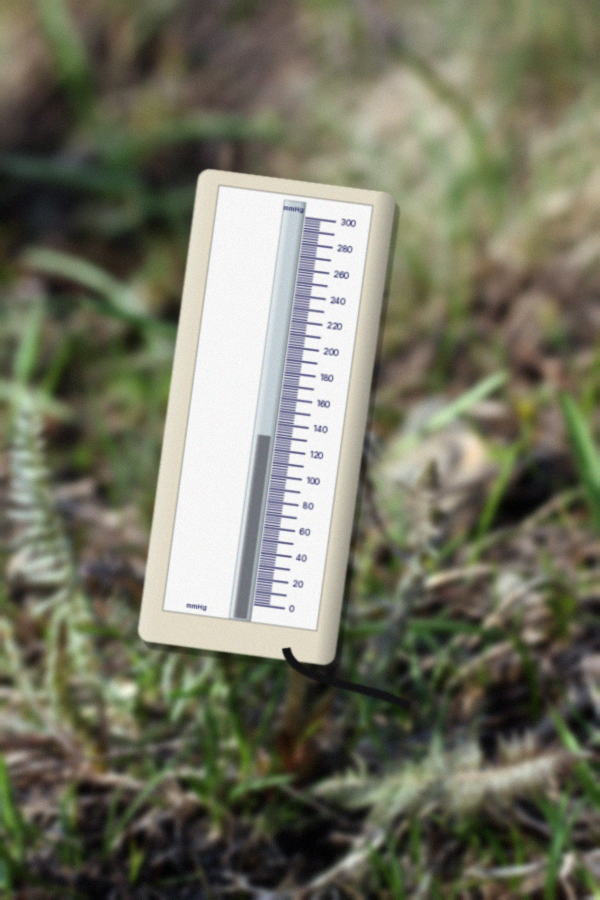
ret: 130mmHg
